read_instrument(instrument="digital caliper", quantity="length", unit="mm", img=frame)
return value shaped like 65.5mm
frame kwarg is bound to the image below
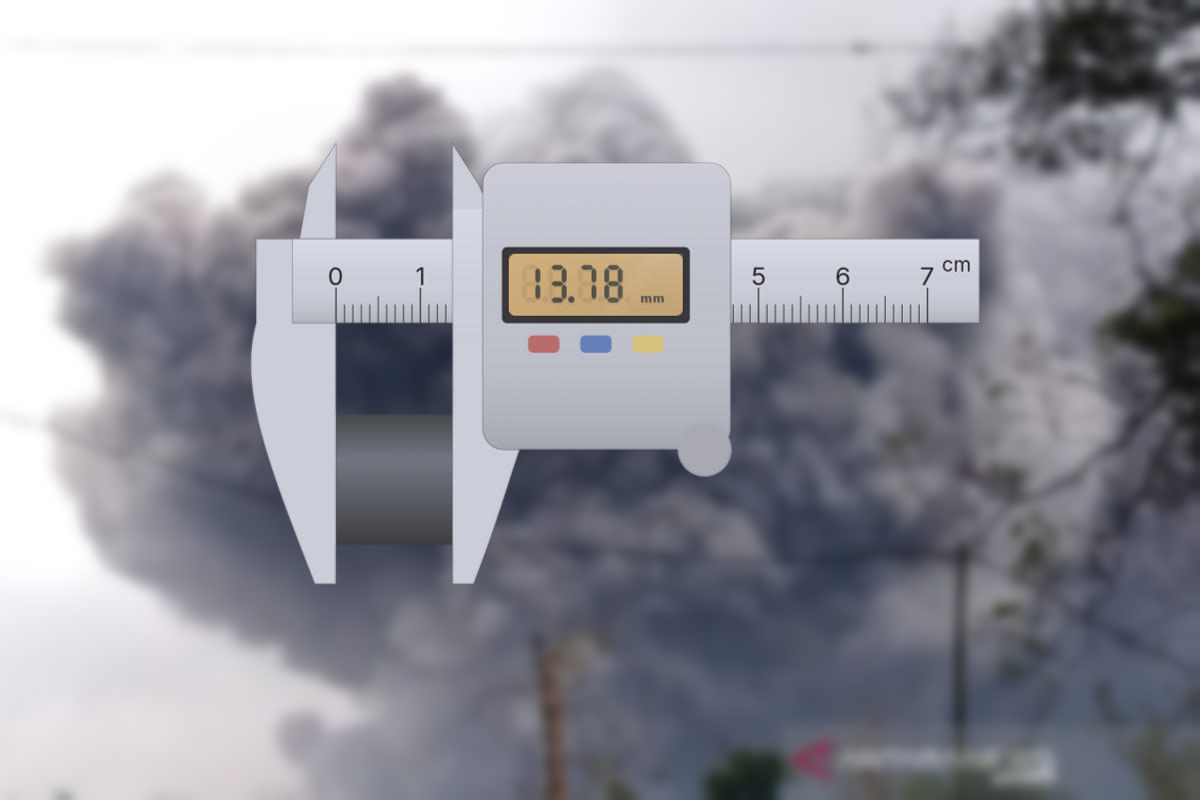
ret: 13.78mm
